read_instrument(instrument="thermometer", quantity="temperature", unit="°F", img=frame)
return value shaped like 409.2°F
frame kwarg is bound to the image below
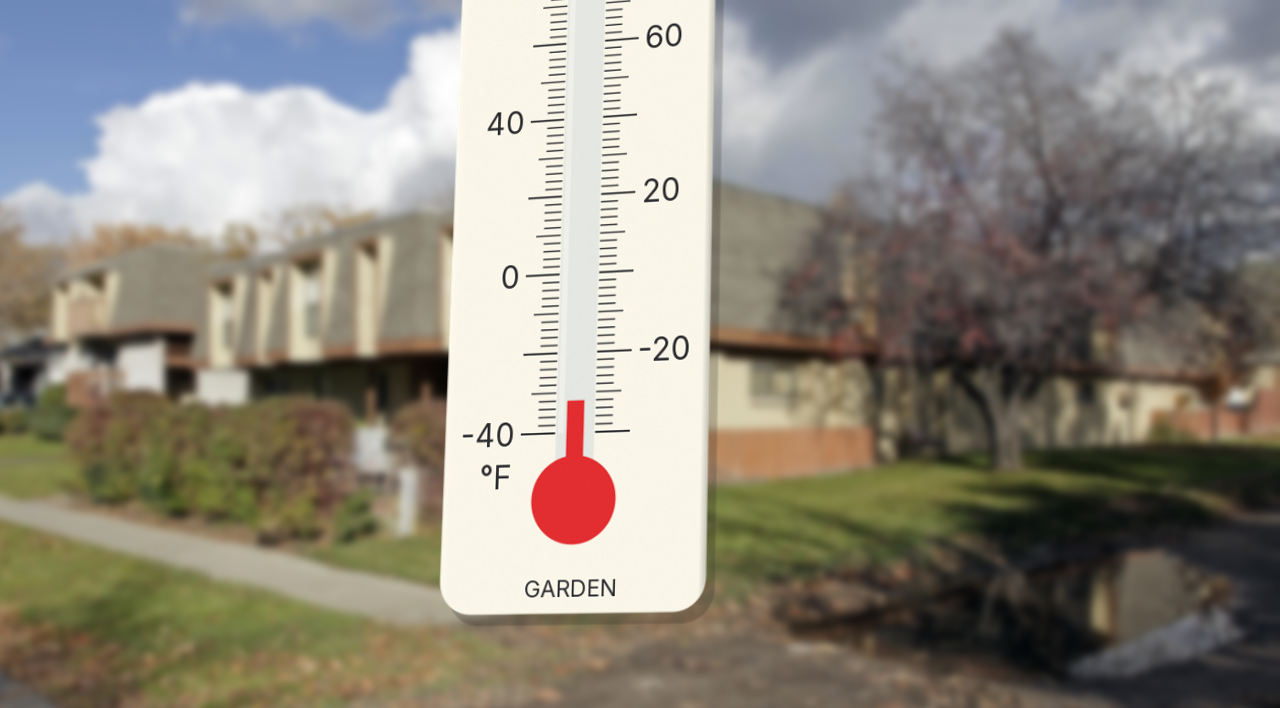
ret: -32°F
